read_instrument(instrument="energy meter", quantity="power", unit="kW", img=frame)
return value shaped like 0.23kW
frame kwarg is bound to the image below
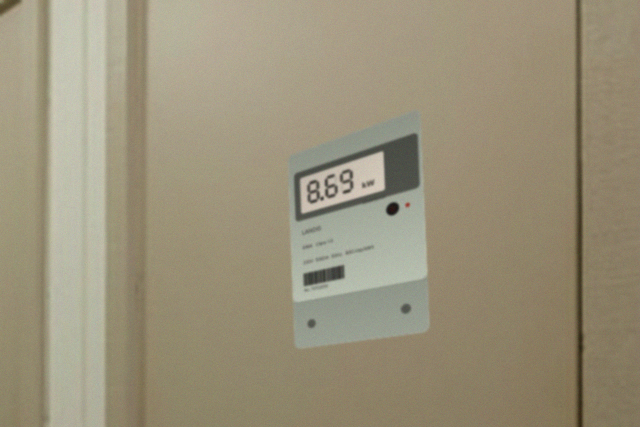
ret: 8.69kW
